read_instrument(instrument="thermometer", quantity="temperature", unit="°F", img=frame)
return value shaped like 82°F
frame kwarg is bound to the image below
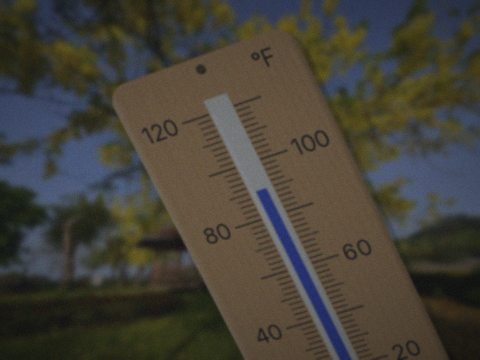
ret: 90°F
